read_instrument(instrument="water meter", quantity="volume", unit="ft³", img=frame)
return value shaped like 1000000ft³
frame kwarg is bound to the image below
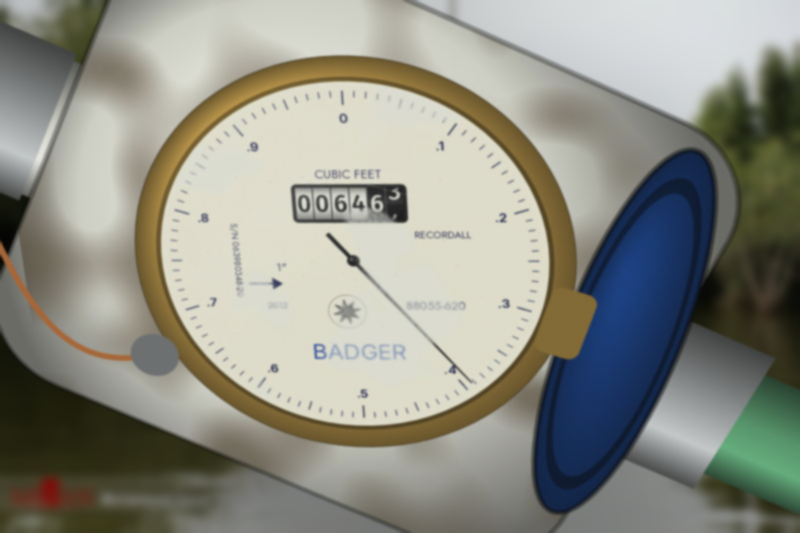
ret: 6463.39ft³
